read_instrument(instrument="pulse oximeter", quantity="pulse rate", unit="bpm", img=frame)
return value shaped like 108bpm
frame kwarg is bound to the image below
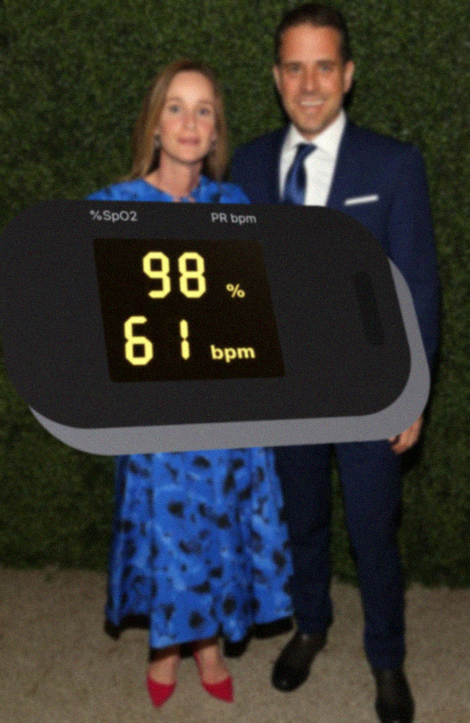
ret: 61bpm
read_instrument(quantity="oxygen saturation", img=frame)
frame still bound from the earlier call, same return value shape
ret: 98%
